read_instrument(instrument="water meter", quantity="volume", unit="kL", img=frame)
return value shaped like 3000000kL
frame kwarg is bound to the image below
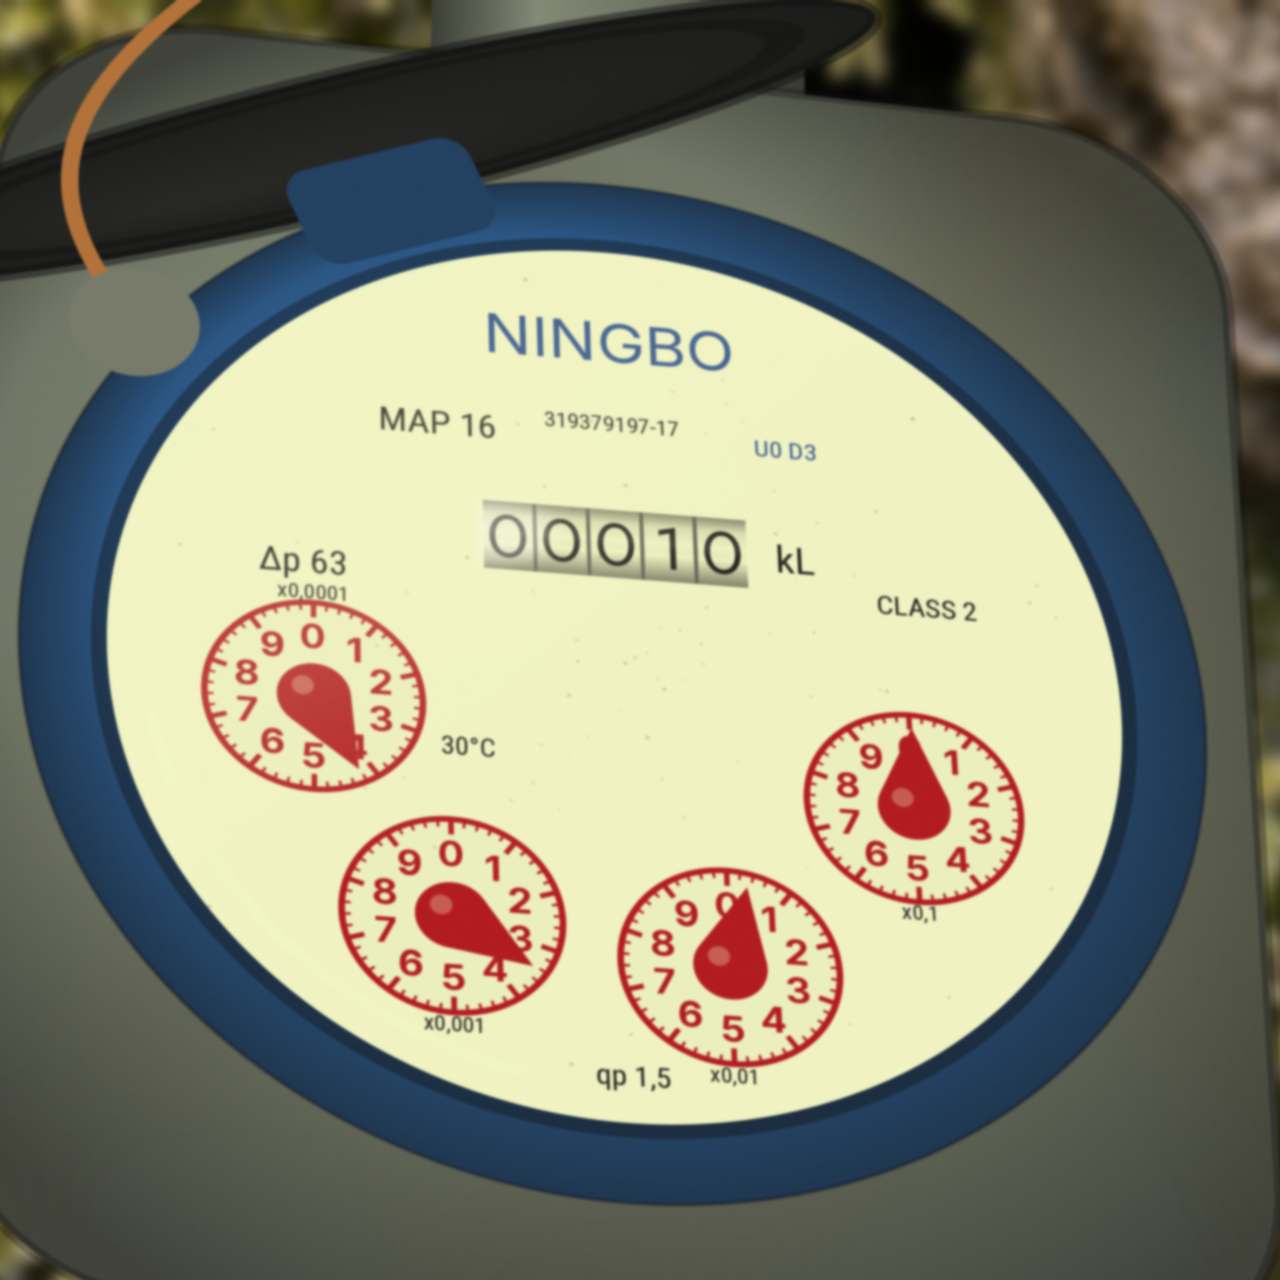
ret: 10.0034kL
